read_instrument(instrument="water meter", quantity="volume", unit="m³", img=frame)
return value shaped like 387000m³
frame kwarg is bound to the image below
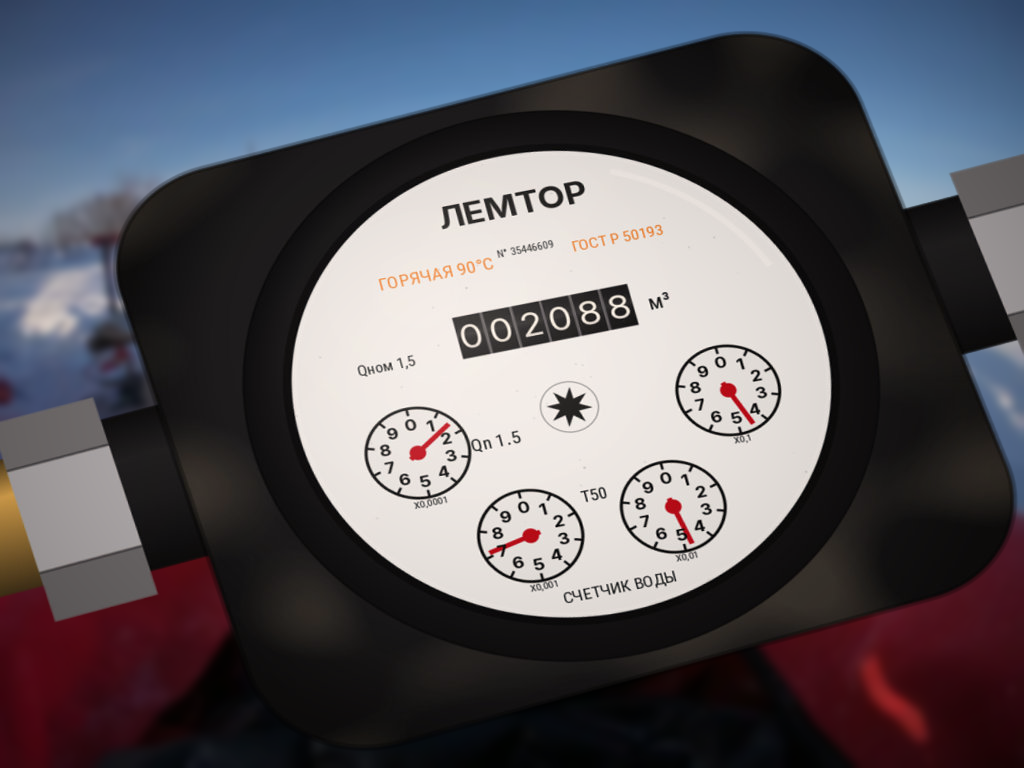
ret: 2088.4471m³
